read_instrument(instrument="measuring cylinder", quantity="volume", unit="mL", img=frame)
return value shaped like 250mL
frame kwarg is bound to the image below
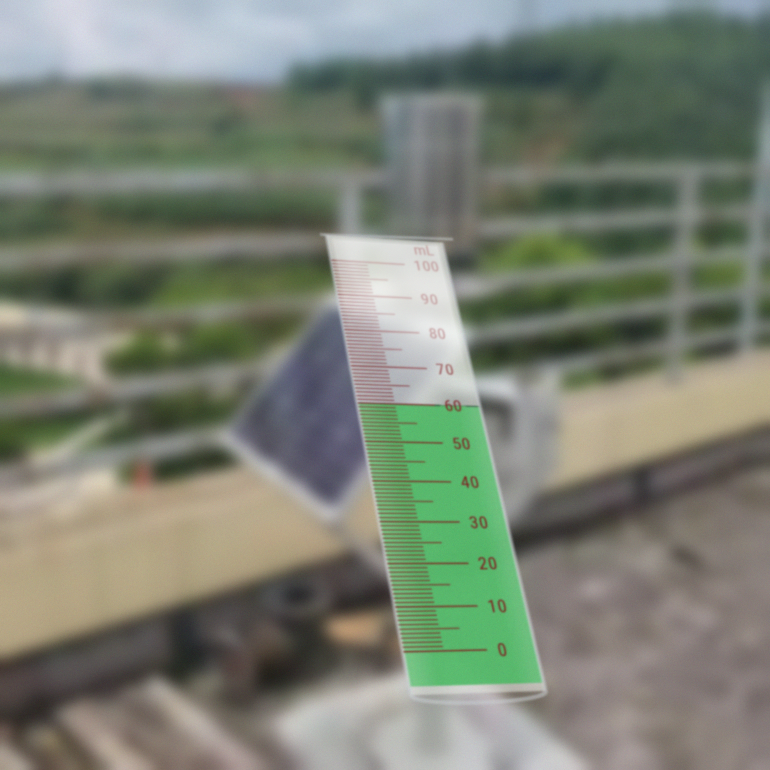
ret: 60mL
